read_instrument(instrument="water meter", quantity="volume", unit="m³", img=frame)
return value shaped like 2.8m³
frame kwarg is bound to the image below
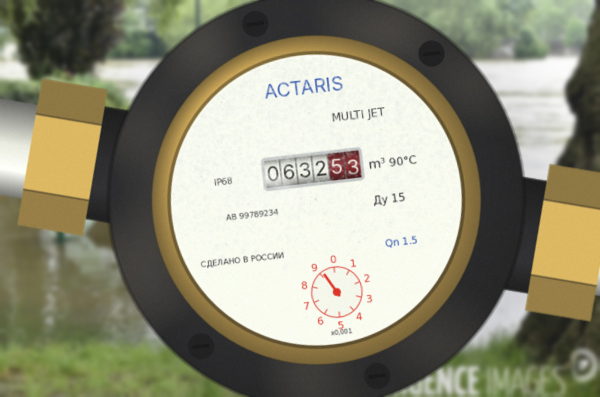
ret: 632.529m³
